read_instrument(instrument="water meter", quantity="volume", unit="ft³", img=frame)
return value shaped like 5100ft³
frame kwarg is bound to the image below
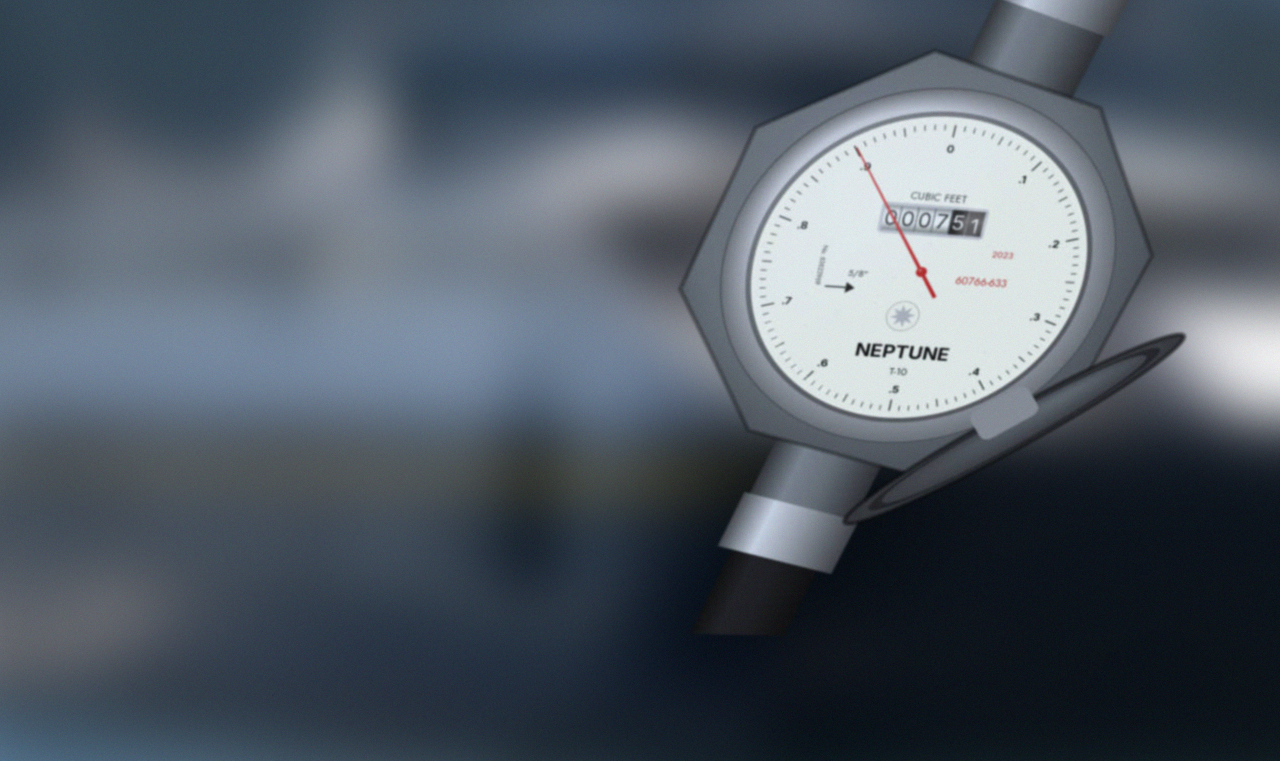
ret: 750.90ft³
